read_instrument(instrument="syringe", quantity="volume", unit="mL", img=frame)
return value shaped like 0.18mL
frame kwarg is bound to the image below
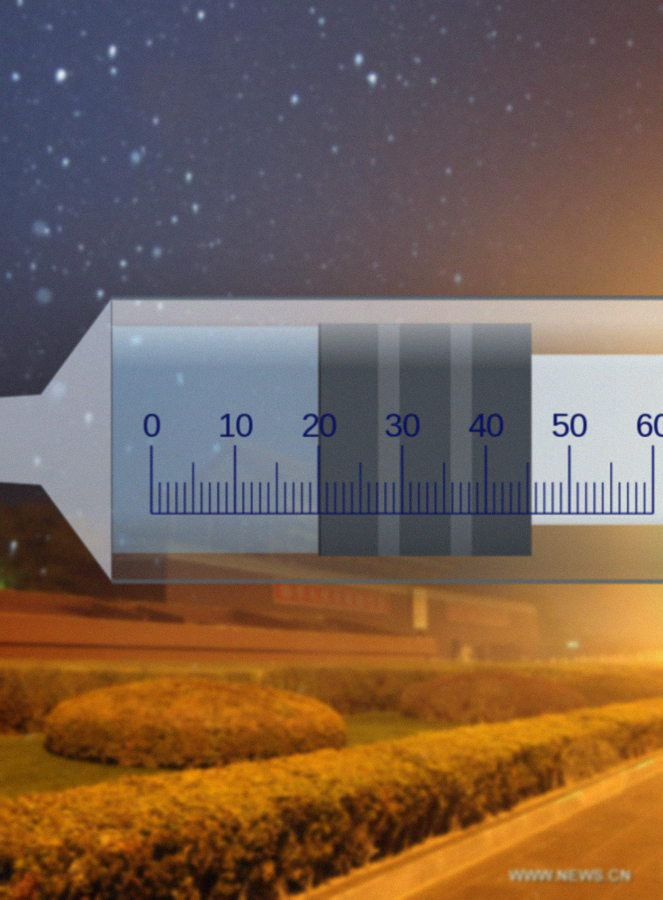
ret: 20mL
